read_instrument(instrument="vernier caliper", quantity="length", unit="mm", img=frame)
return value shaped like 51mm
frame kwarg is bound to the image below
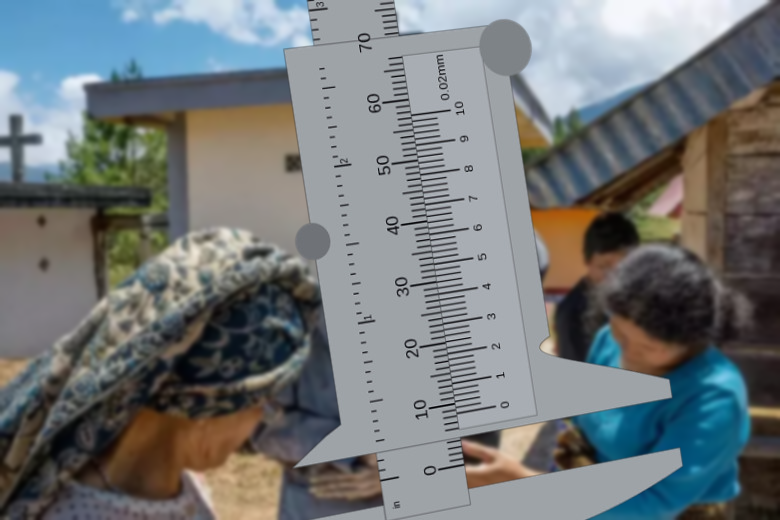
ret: 8.4mm
